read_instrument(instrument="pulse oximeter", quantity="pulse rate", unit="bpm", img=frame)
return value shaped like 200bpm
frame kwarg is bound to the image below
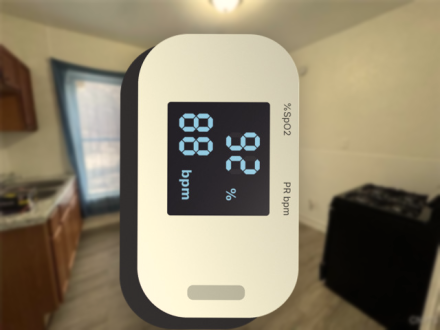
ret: 88bpm
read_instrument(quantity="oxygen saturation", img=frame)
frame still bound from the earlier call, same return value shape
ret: 92%
